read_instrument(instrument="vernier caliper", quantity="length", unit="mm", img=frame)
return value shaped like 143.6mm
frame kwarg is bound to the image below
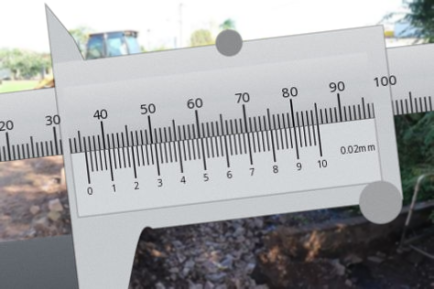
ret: 36.0mm
